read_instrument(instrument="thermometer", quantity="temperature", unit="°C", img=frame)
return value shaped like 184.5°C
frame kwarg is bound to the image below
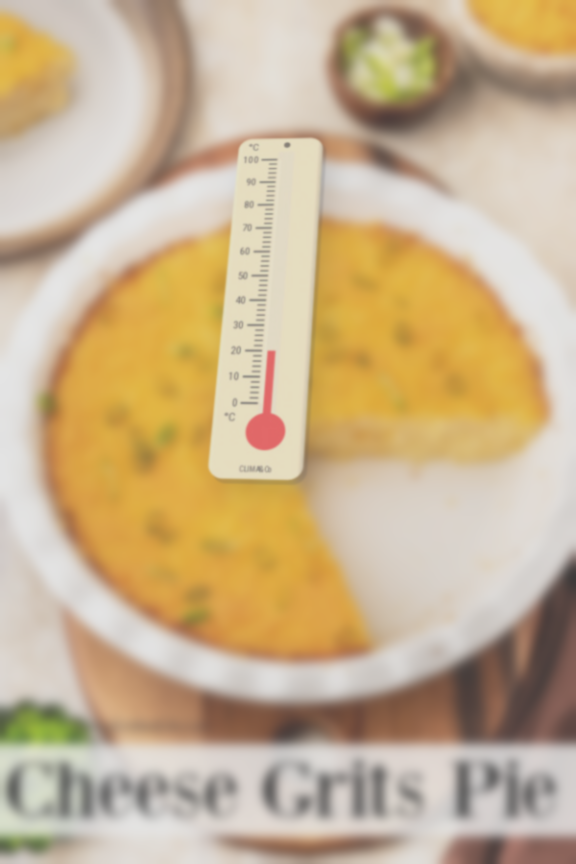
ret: 20°C
